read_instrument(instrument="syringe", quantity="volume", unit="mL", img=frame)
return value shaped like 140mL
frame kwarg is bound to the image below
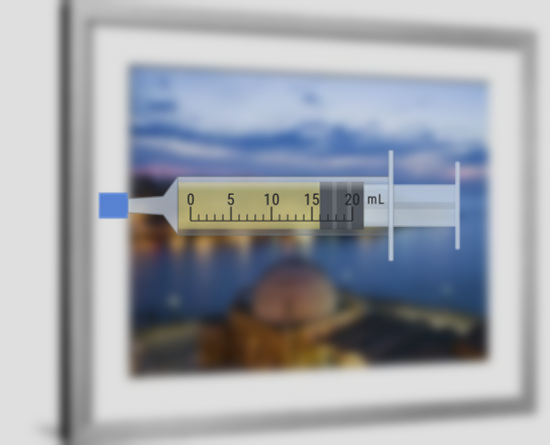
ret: 16mL
